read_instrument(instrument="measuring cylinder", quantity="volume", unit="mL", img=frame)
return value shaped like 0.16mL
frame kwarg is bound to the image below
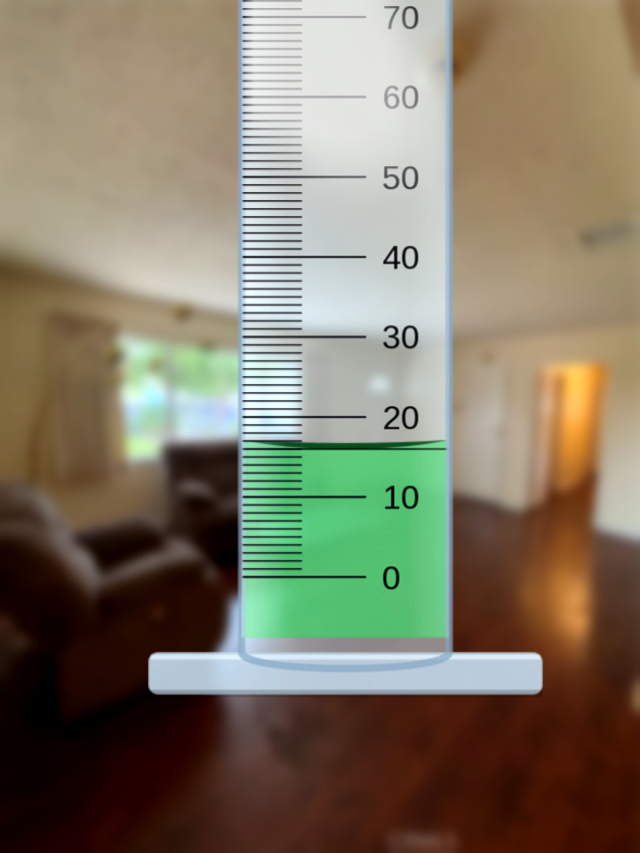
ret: 16mL
